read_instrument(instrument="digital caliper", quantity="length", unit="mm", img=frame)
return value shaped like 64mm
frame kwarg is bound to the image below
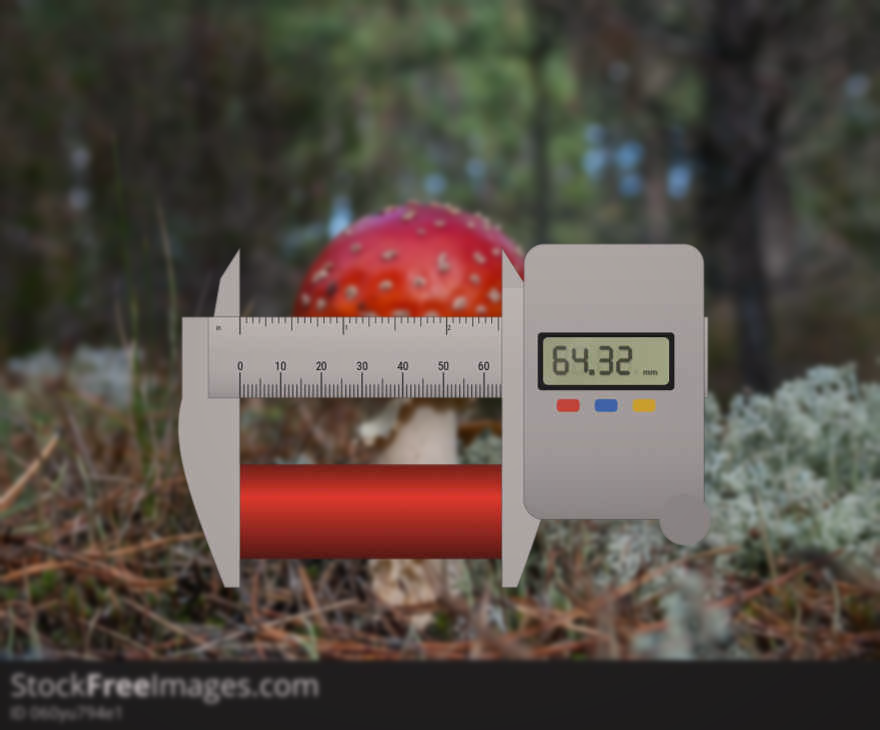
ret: 64.32mm
